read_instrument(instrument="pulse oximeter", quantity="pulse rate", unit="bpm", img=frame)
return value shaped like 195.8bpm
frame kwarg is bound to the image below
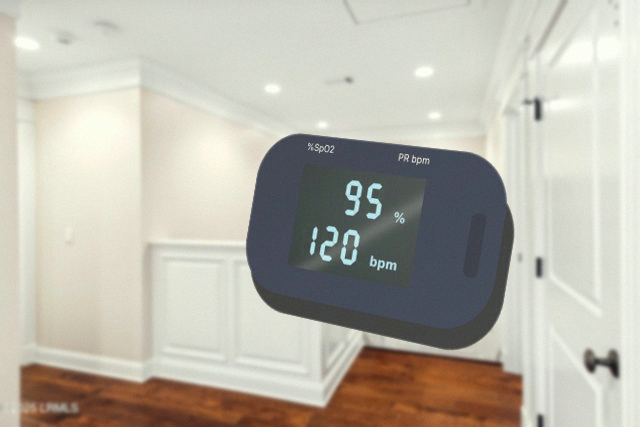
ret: 120bpm
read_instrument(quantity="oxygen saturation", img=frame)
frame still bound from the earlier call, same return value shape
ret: 95%
